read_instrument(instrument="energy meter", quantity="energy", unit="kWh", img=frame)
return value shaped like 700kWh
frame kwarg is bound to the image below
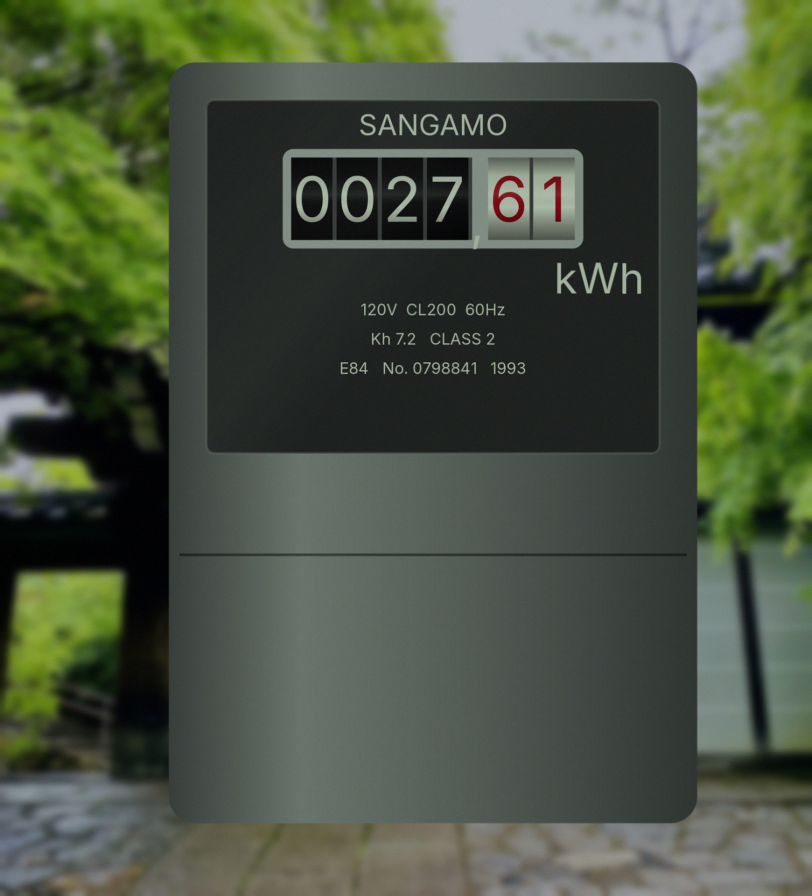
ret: 27.61kWh
